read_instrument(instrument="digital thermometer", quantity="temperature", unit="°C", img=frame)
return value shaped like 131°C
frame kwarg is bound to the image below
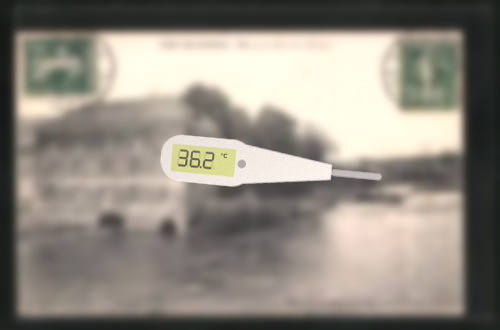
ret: 36.2°C
